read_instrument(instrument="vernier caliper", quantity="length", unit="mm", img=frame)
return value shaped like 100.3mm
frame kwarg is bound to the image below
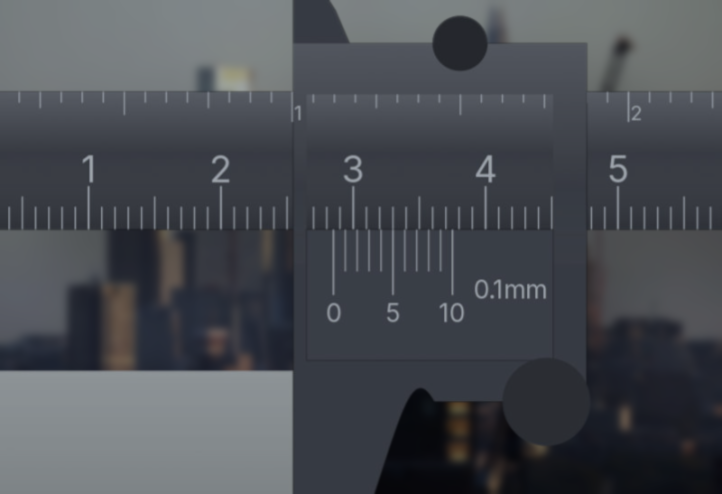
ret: 28.5mm
